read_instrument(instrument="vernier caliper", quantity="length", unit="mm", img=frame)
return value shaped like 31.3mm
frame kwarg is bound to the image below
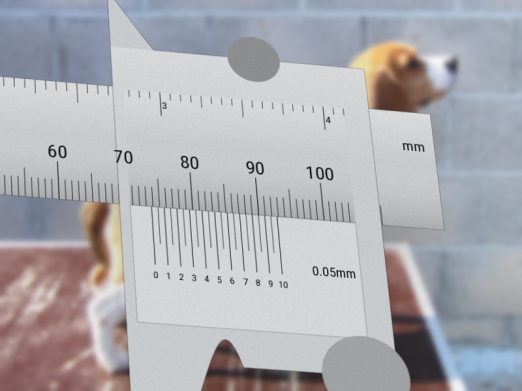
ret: 73.8mm
